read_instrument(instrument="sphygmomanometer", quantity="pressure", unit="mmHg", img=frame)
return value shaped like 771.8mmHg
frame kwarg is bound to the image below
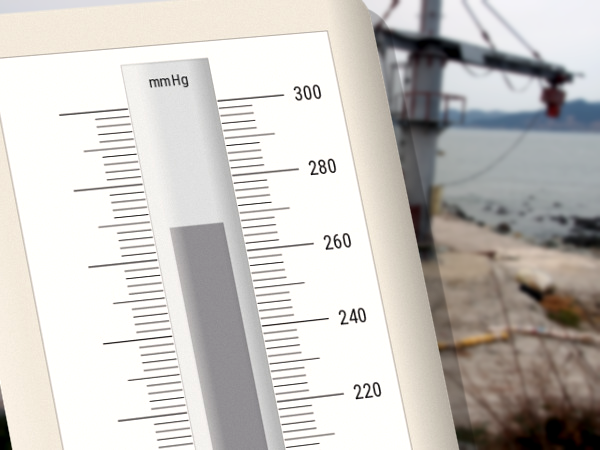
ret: 268mmHg
